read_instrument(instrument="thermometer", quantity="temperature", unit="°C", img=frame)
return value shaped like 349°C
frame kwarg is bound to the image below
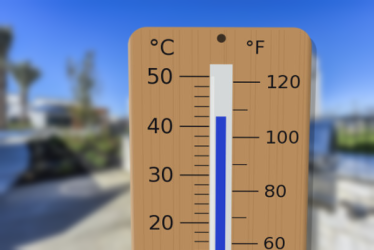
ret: 42°C
